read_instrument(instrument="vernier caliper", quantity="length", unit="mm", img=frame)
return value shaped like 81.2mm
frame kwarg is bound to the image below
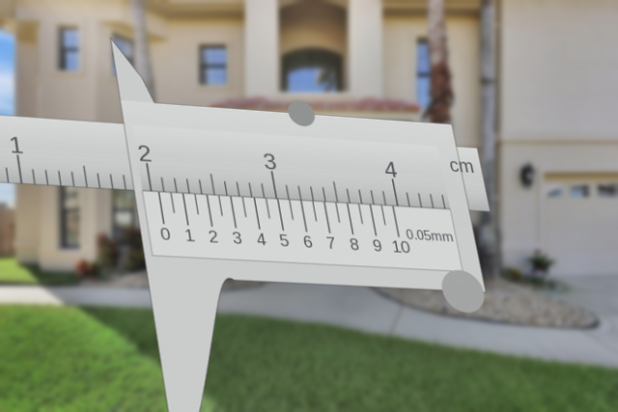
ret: 20.6mm
